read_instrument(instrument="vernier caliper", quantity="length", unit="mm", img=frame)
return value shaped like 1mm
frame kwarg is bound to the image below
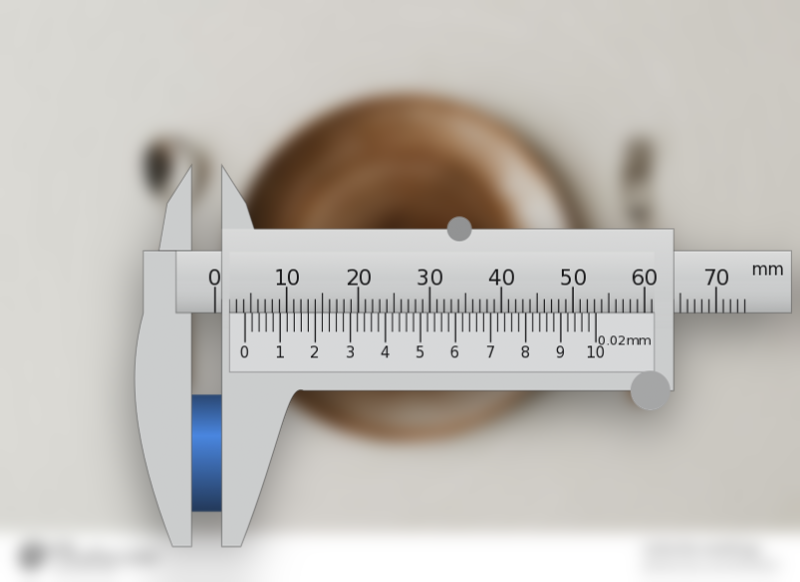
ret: 4.2mm
